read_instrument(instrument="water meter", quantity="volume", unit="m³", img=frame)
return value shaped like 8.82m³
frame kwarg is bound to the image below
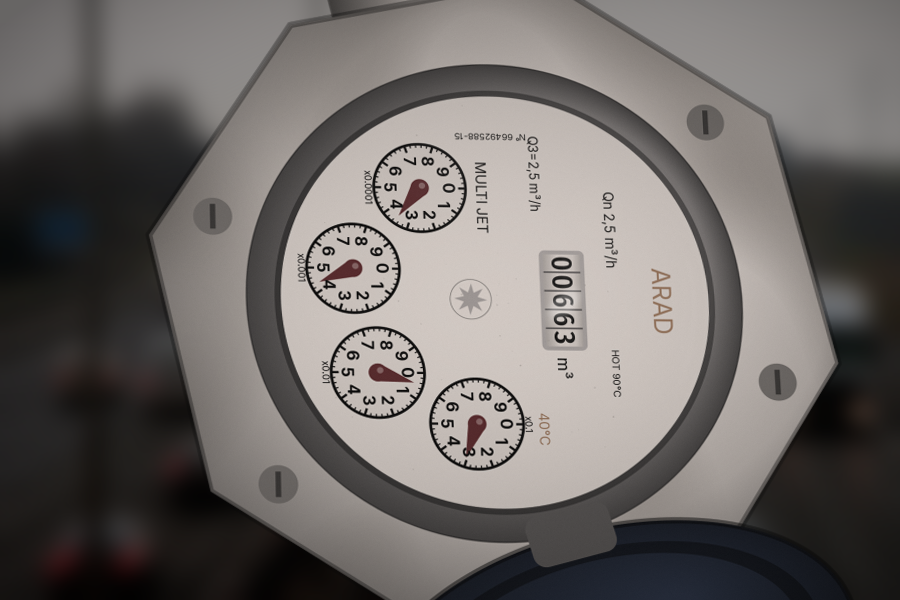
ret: 663.3043m³
